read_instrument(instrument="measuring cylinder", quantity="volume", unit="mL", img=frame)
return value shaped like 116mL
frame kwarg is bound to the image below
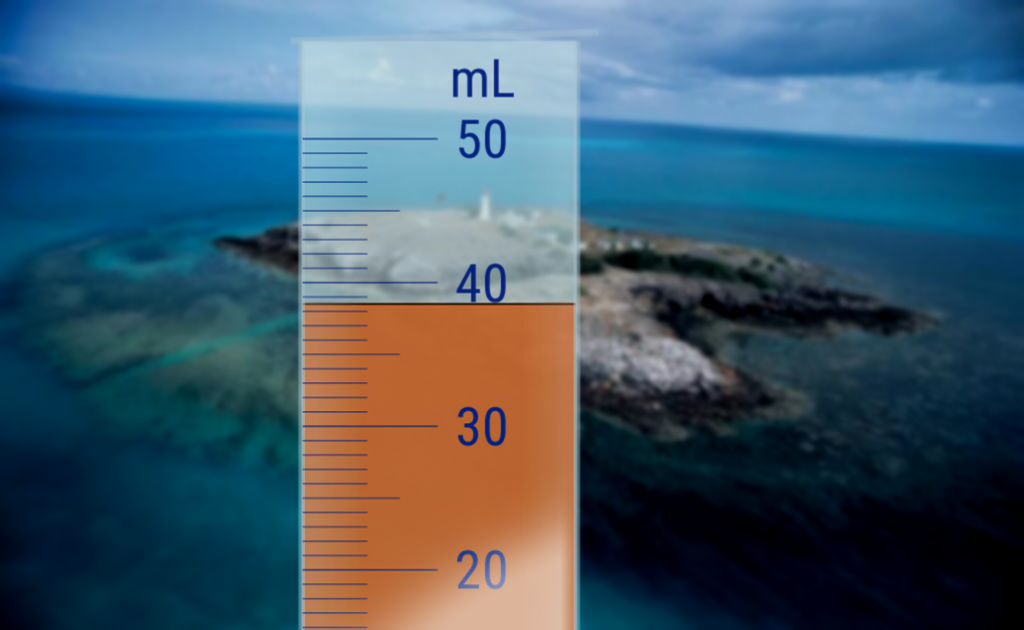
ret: 38.5mL
